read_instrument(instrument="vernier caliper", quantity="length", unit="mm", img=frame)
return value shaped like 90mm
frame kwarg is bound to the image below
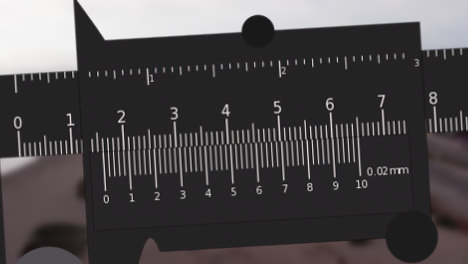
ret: 16.0mm
